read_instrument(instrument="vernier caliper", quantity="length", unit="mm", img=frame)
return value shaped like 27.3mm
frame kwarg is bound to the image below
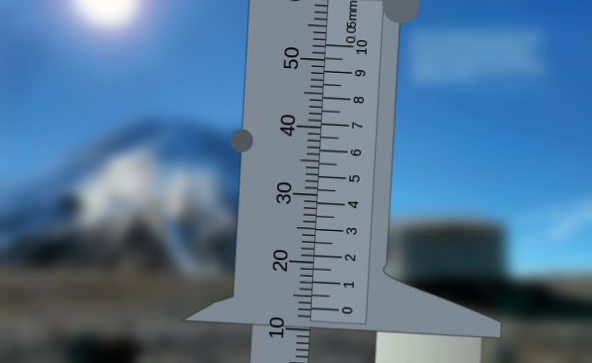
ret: 13.2mm
